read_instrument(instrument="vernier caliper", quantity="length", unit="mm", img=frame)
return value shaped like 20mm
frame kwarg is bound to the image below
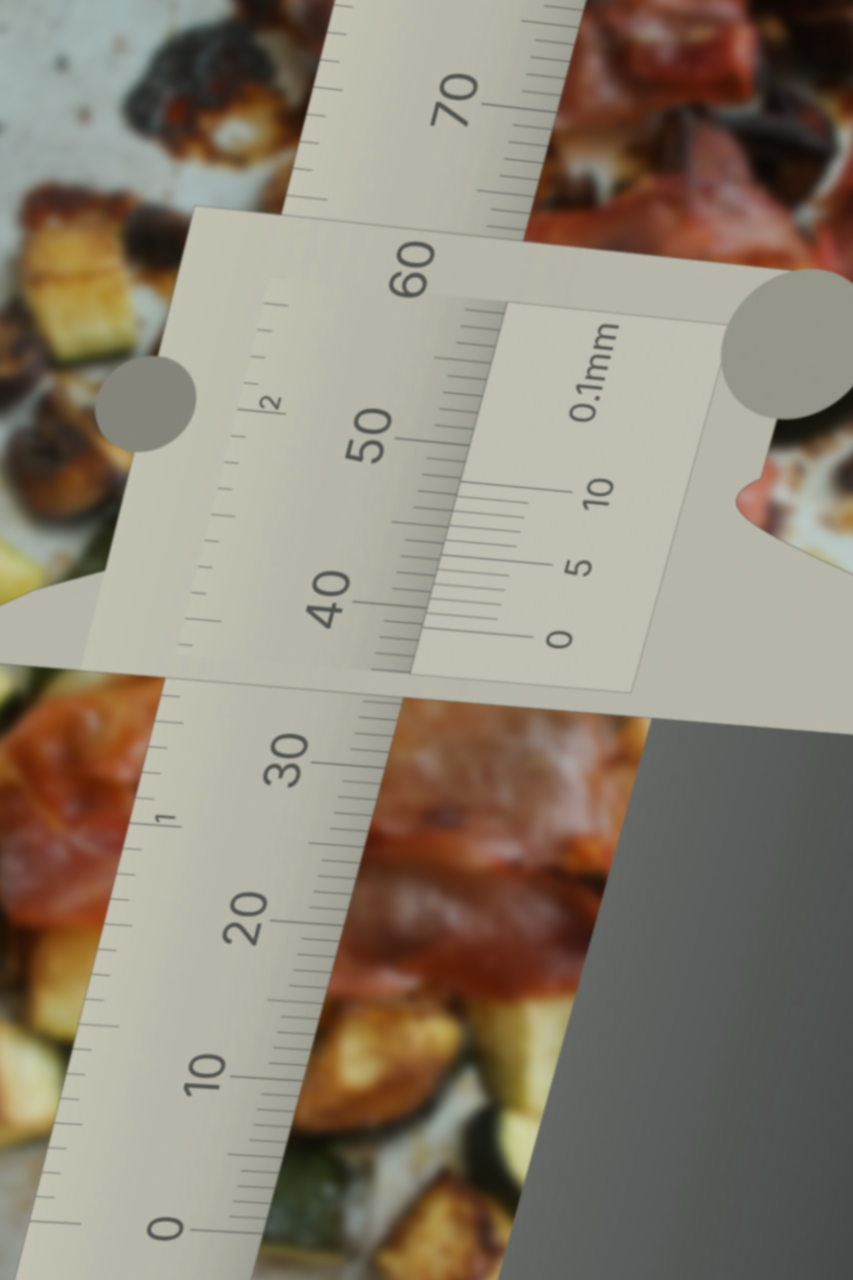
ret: 38.8mm
